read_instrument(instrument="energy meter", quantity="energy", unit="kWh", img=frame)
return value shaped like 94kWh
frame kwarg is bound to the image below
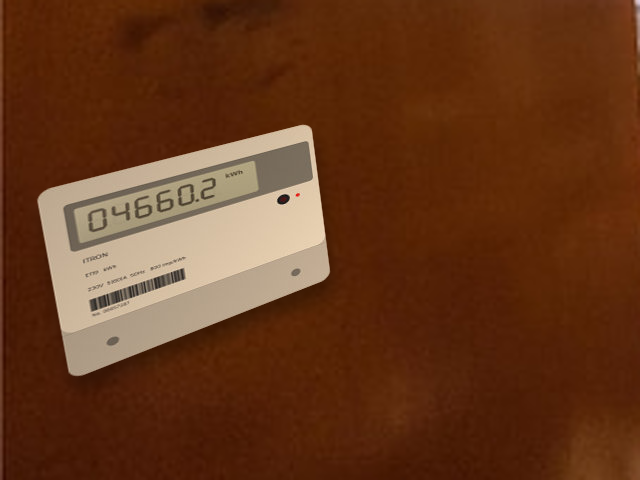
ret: 4660.2kWh
